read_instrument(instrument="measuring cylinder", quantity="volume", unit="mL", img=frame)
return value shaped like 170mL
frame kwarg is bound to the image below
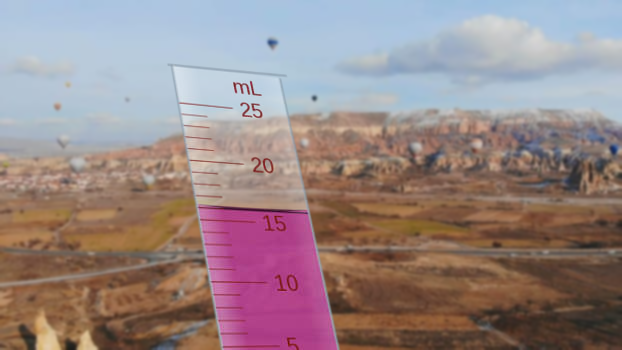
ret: 16mL
